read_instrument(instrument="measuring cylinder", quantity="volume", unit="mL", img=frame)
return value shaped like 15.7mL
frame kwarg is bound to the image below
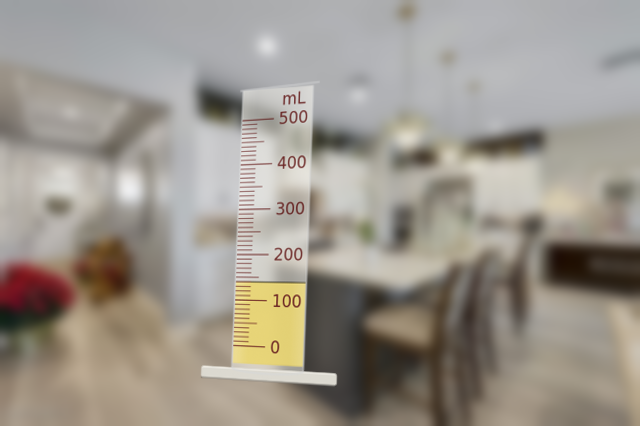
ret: 140mL
